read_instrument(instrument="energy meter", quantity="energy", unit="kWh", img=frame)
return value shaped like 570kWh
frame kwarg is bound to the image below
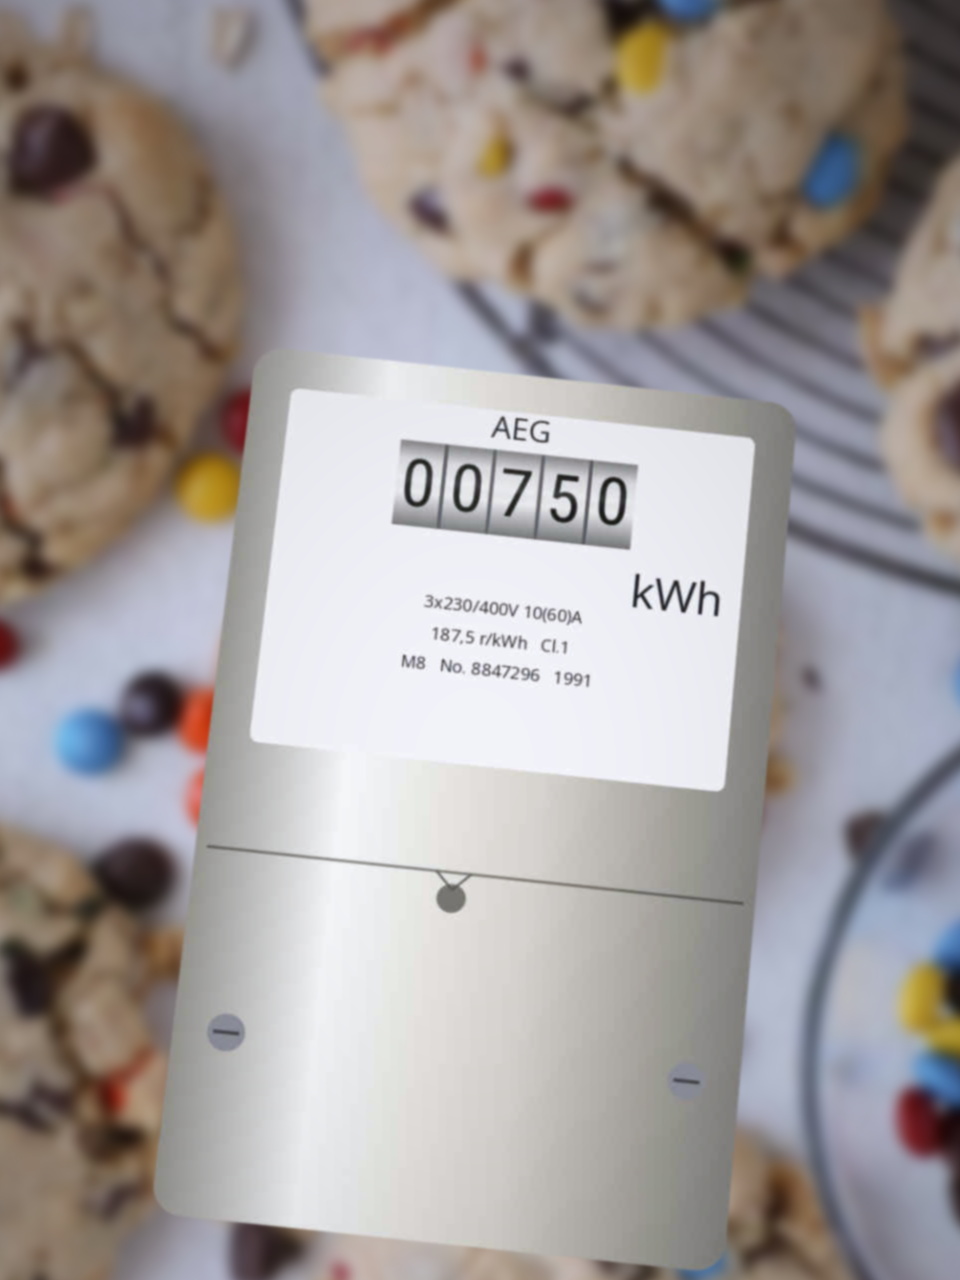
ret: 750kWh
